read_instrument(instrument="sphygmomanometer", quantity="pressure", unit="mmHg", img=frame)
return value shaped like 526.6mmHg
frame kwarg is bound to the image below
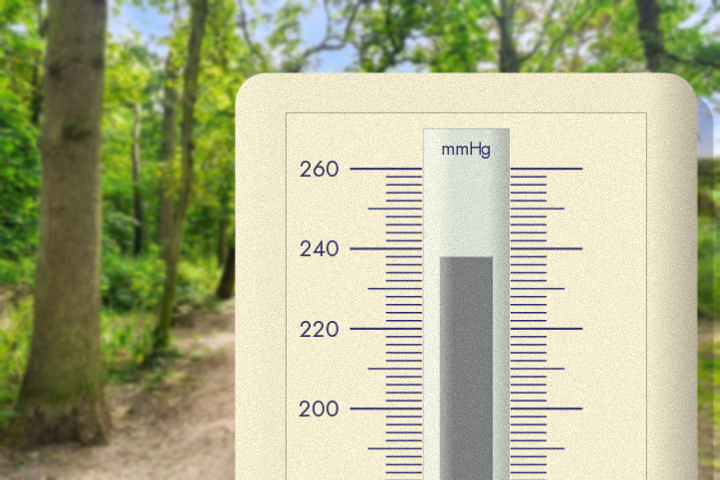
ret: 238mmHg
